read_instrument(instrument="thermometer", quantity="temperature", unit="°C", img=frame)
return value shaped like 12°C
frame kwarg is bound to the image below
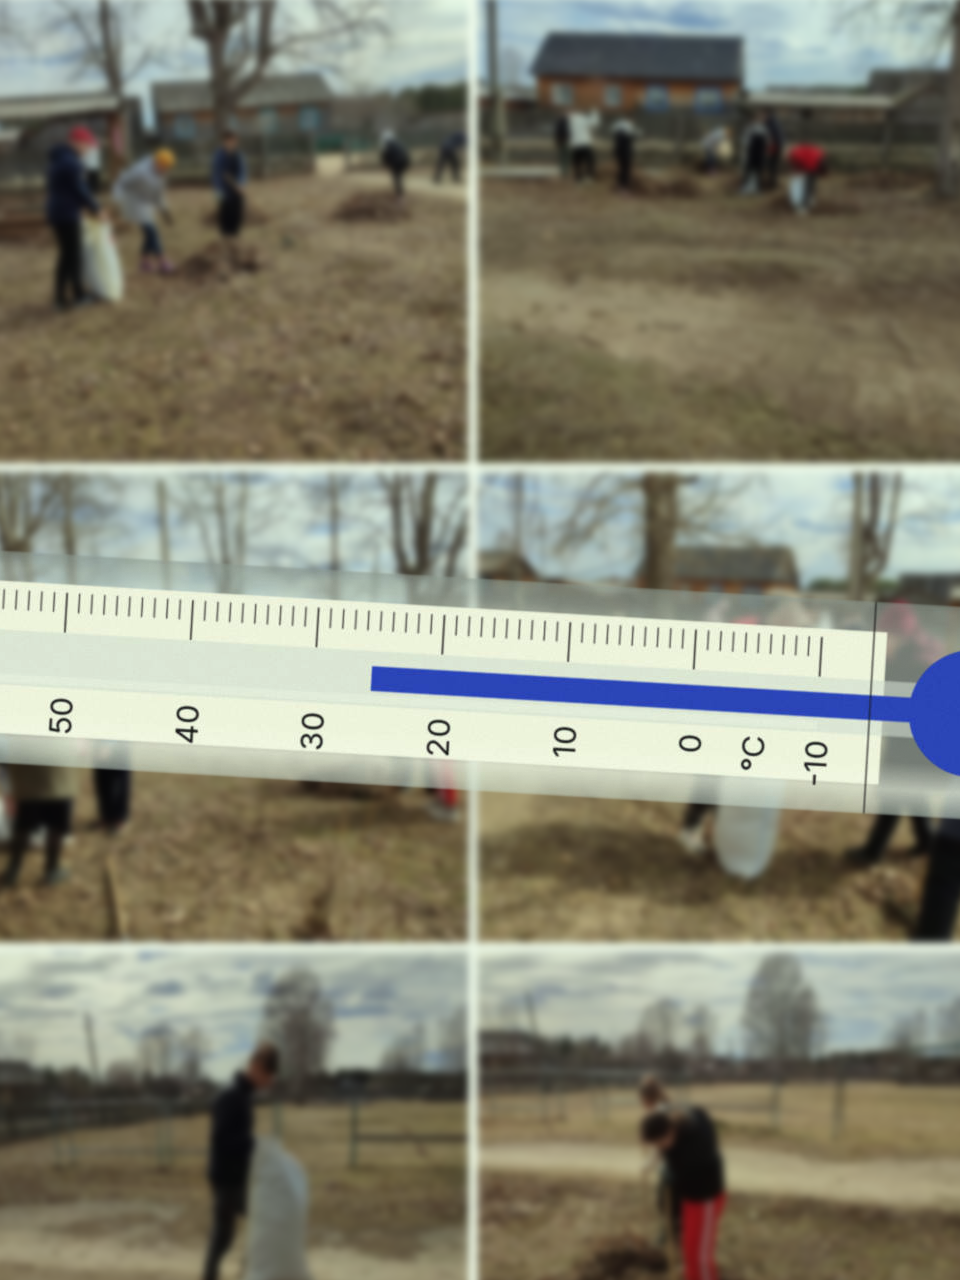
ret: 25.5°C
